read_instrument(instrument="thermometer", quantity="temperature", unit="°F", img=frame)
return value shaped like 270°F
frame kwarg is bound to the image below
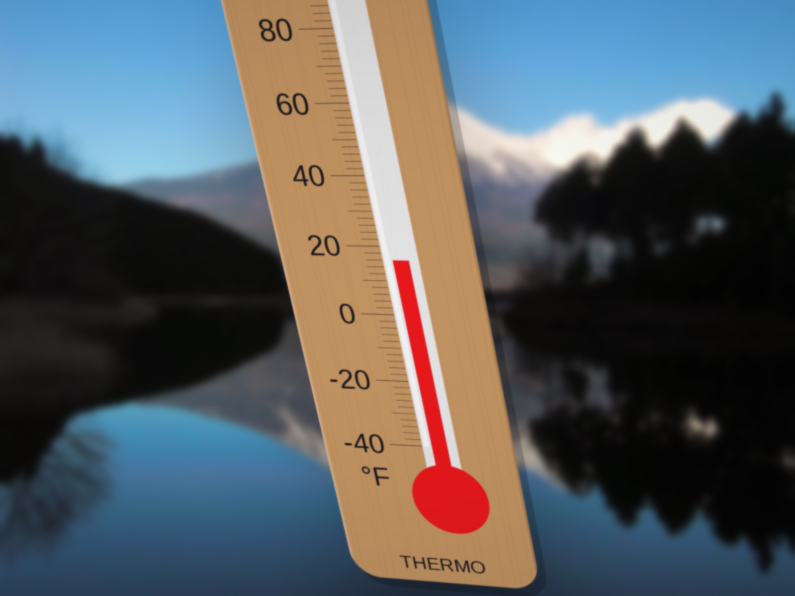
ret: 16°F
